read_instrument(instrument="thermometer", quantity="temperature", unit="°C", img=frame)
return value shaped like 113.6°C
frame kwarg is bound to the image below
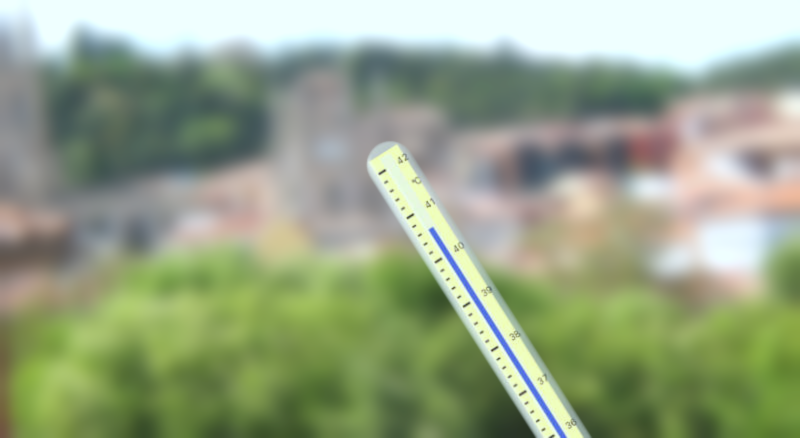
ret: 40.6°C
